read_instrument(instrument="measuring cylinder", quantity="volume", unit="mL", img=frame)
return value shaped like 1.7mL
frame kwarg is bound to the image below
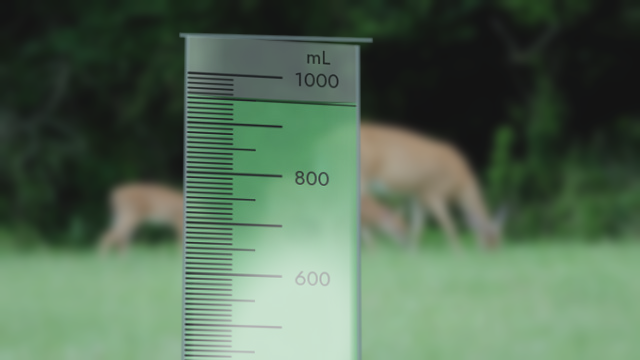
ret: 950mL
